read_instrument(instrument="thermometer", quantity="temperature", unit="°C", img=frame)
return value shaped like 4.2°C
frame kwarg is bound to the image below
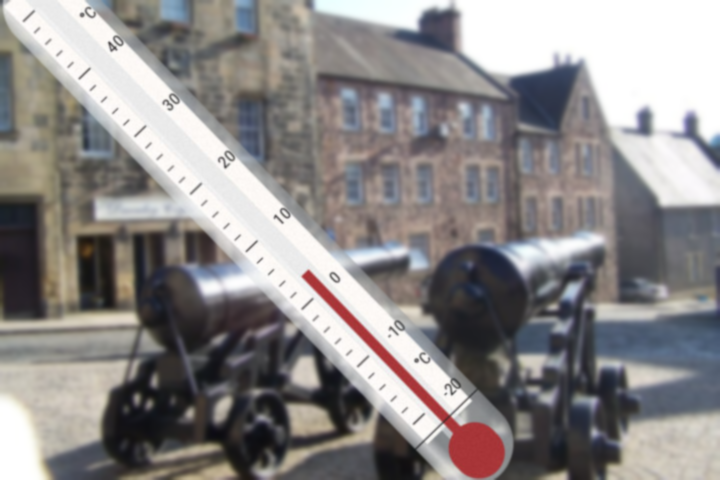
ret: 3°C
